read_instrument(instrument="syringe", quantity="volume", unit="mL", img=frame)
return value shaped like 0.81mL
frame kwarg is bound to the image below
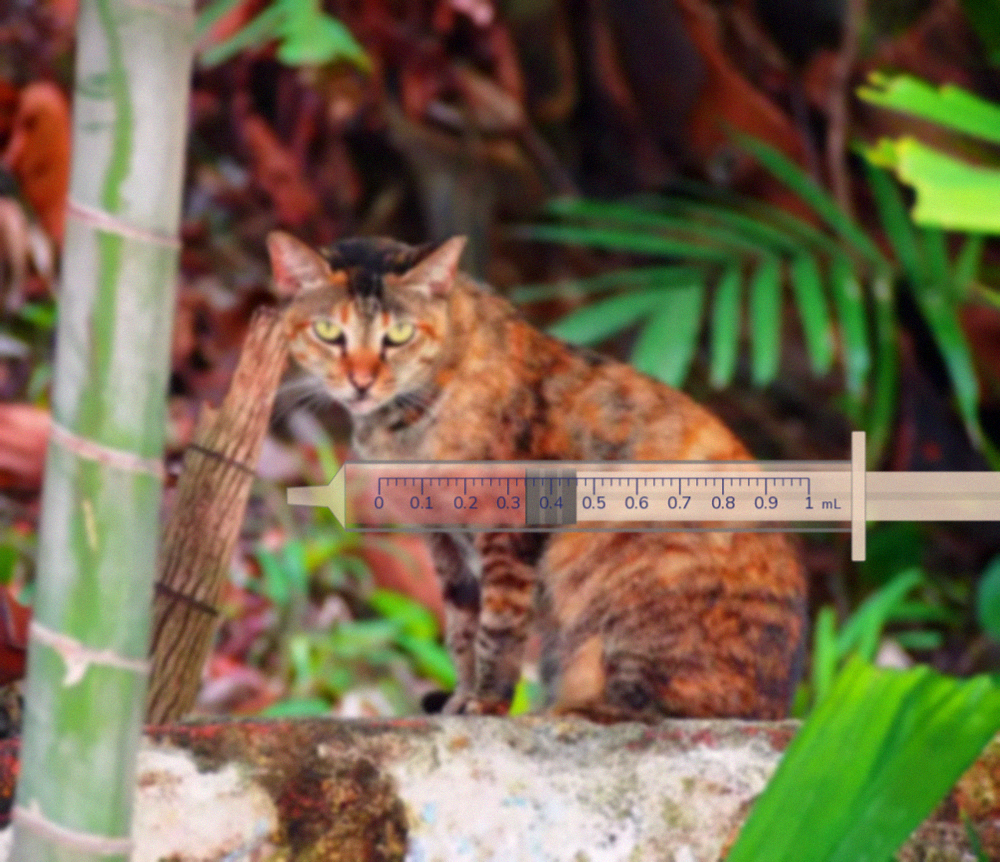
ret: 0.34mL
